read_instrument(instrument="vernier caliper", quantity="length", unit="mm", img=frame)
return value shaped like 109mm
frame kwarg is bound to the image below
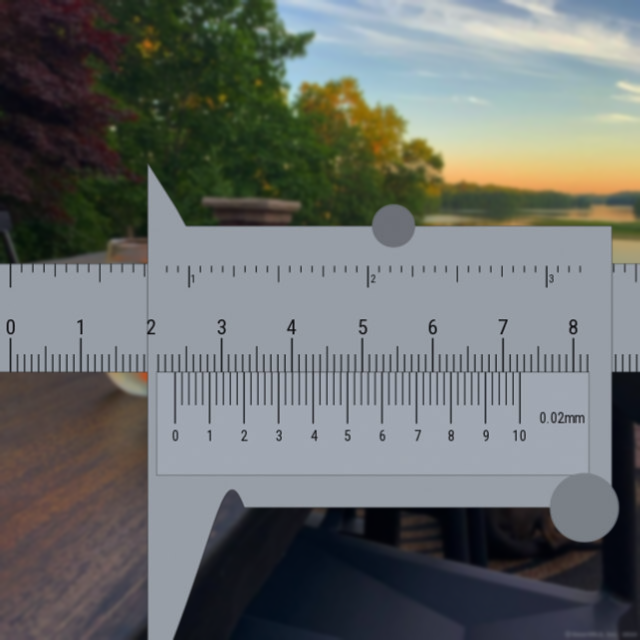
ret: 23.4mm
